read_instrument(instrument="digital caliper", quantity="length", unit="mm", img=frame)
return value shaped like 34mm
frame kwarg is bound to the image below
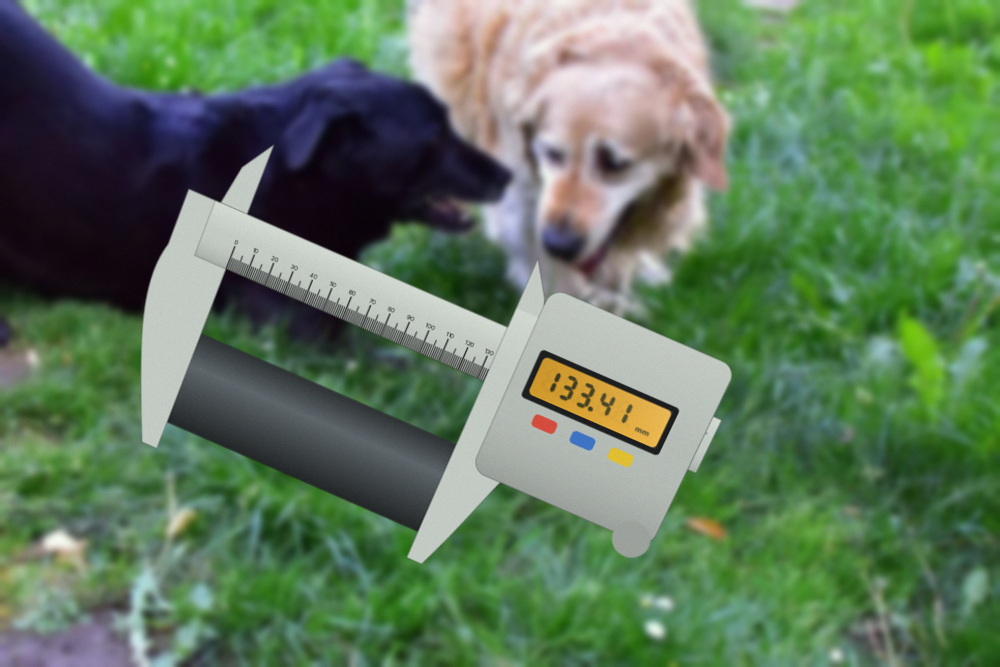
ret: 133.41mm
